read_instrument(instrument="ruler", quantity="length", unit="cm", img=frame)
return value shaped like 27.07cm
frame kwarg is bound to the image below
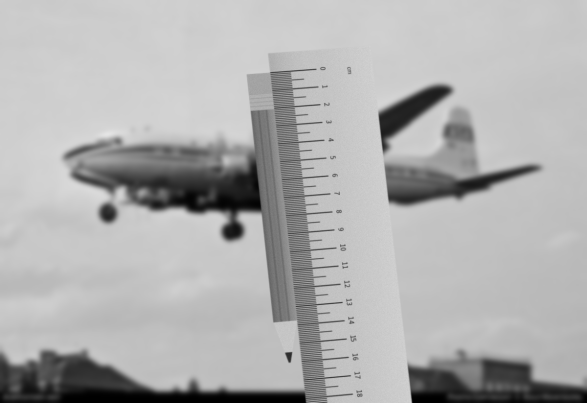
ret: 16cm
